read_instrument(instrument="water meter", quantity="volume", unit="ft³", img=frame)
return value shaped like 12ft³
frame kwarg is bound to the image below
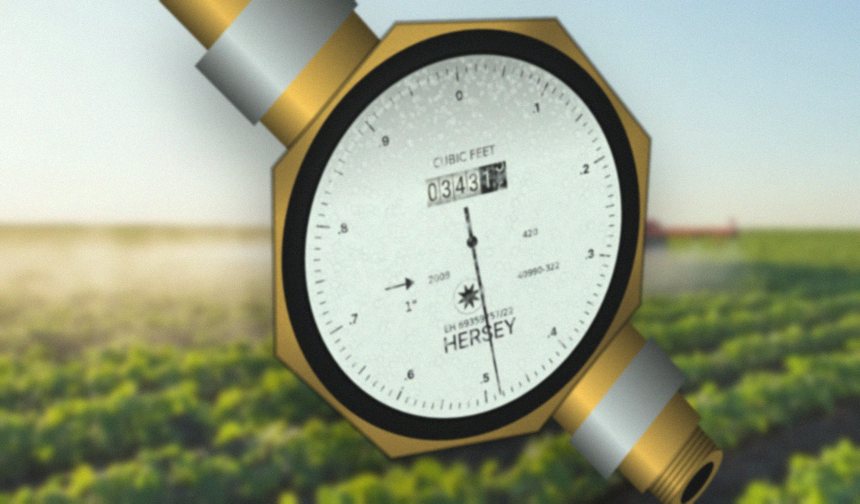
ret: 34315.48ft³
